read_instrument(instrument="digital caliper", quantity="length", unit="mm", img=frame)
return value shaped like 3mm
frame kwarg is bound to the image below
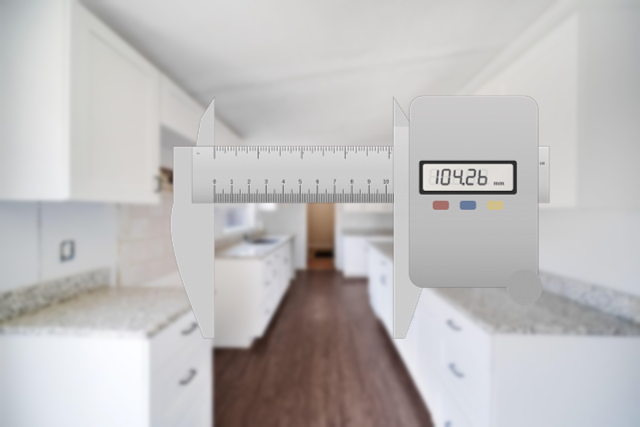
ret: 104.26mm
